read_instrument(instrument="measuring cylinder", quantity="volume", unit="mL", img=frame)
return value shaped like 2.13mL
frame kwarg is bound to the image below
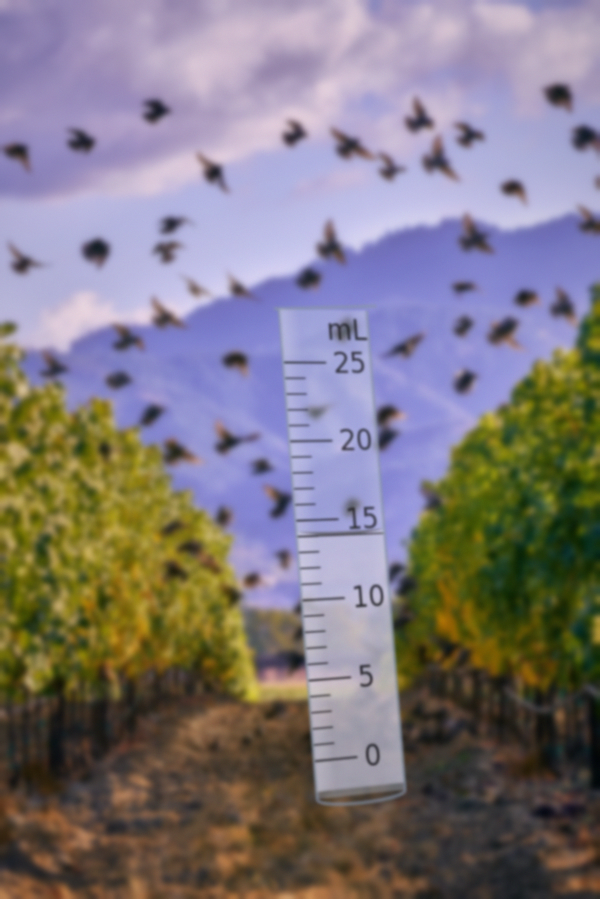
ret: 14mL
